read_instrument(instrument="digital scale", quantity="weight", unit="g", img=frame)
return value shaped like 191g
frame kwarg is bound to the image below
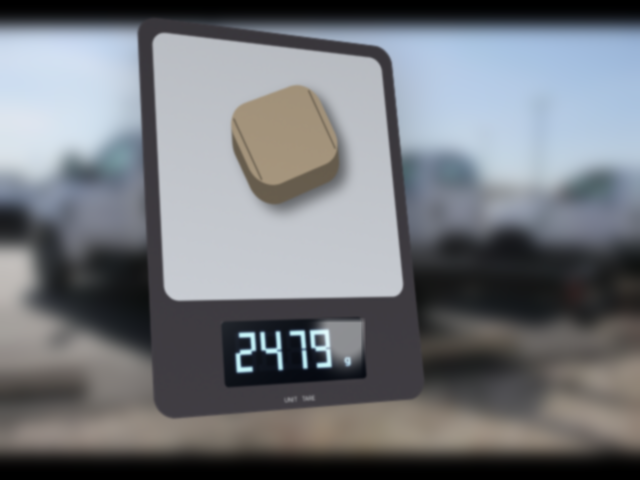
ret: 2479g
